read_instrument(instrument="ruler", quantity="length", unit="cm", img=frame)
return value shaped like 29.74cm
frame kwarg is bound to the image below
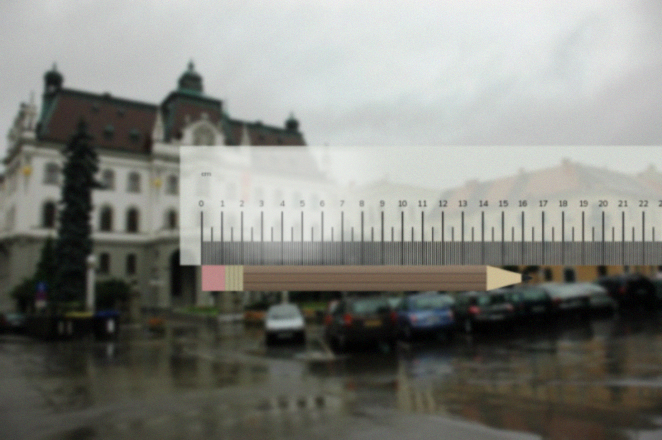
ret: 16.5cm
